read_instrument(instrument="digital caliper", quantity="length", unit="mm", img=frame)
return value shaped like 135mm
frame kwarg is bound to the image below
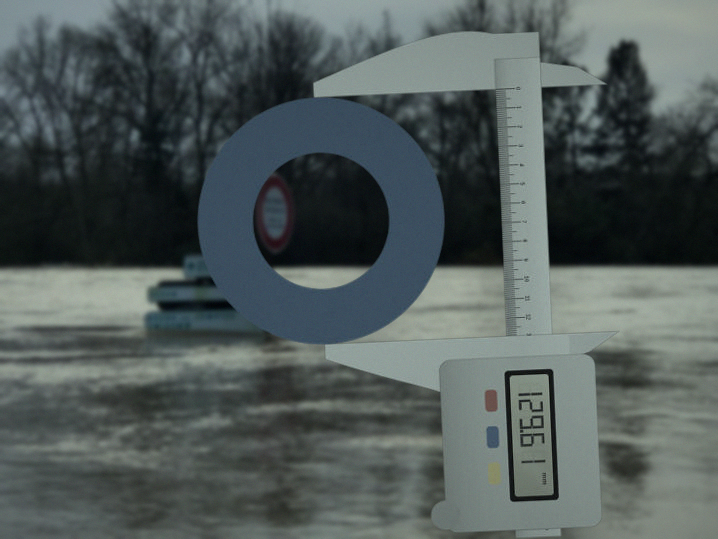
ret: 129.61mm
